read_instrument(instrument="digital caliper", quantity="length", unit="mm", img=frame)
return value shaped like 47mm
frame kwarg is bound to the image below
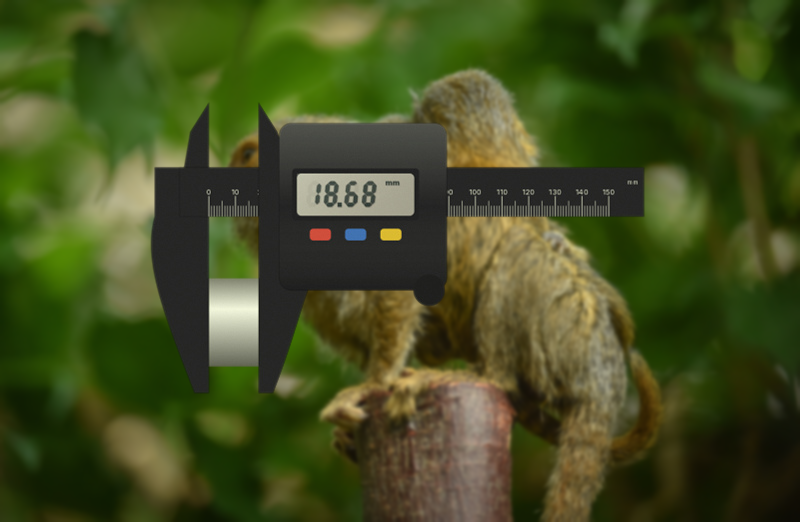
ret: 18.68mm
